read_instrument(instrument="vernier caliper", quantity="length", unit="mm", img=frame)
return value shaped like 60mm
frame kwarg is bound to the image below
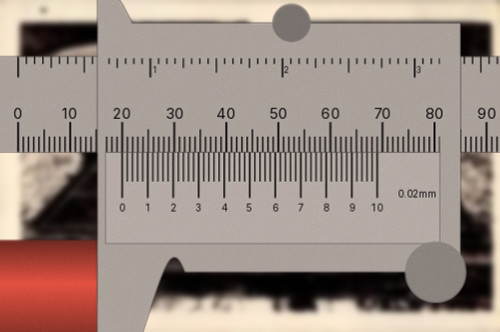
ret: 20.0mm
